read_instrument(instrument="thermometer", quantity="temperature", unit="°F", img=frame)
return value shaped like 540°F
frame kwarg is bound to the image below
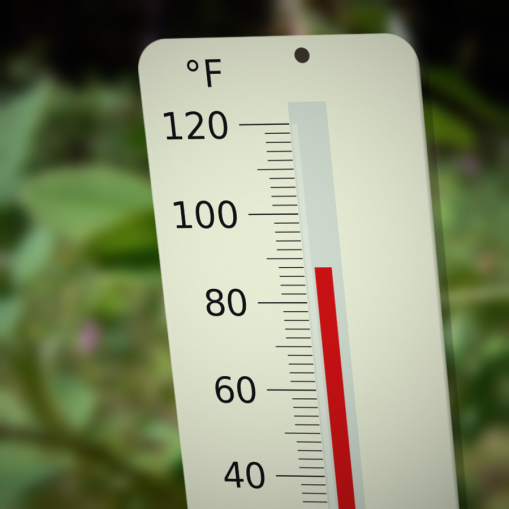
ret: 88°F
